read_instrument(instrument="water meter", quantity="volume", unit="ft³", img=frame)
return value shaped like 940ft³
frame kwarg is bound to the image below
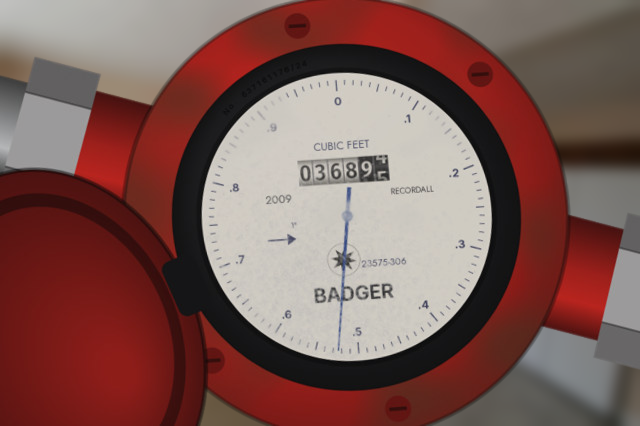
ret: 36894.52ft³
